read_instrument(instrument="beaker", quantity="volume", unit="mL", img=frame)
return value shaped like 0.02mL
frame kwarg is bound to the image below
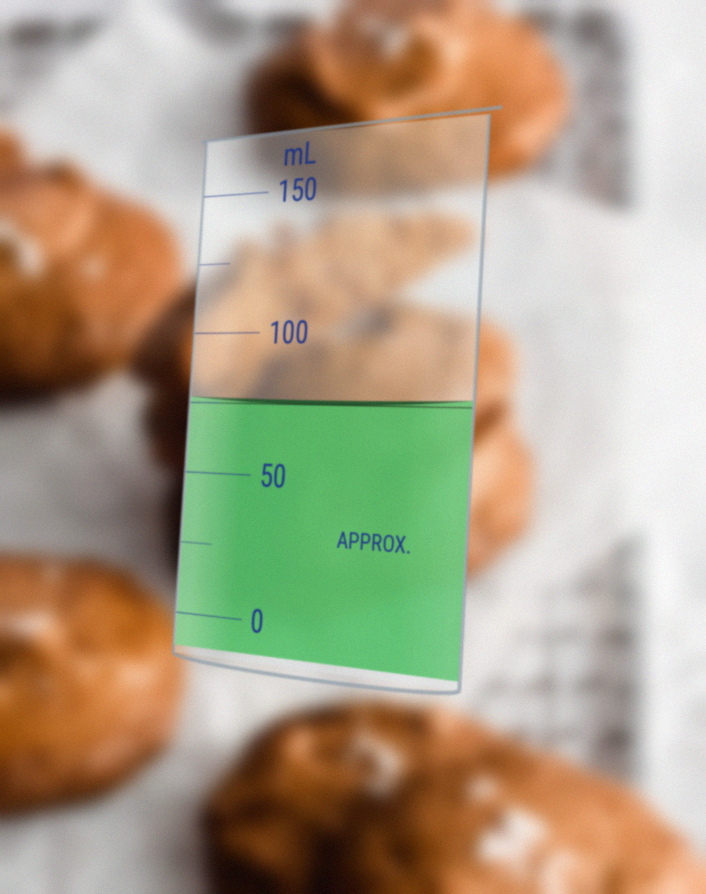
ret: 75mL
